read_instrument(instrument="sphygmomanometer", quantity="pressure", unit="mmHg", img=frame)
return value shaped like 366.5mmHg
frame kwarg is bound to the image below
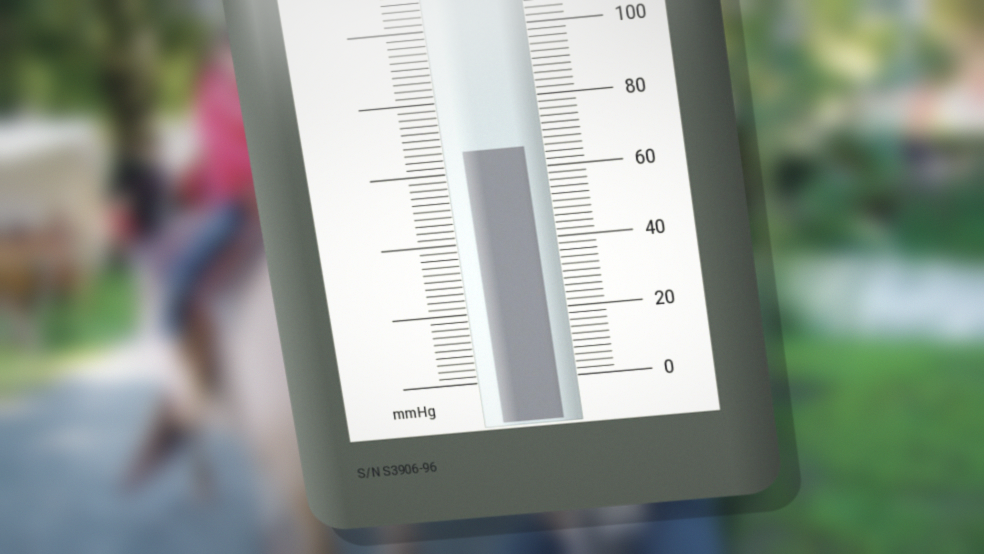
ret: 66mmHg
